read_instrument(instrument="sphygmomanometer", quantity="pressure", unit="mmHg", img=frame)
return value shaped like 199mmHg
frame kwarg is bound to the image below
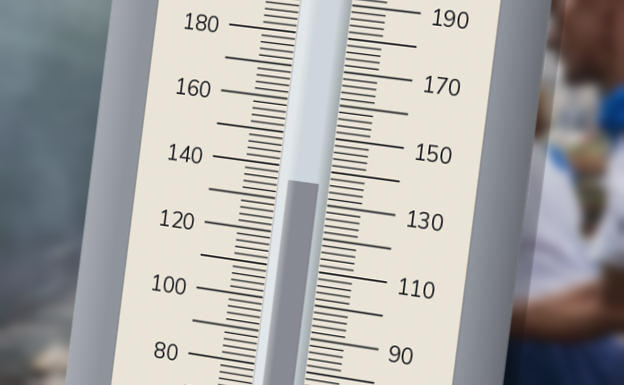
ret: 136mmHg
